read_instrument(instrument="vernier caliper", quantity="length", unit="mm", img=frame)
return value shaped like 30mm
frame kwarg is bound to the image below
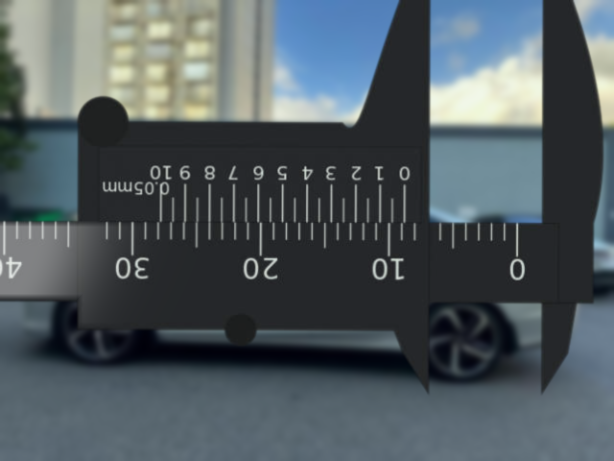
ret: 8.8mm
